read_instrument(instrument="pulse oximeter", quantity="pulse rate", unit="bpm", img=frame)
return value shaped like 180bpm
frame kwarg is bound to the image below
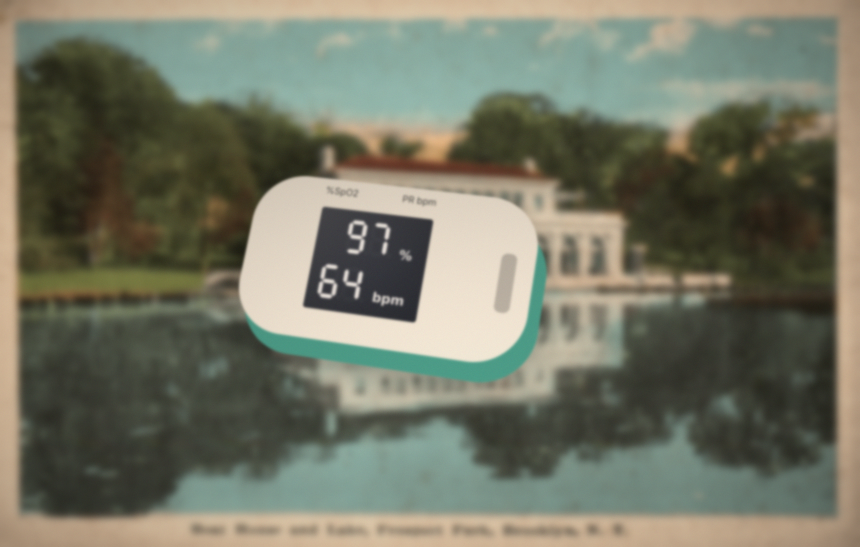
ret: 64bpm
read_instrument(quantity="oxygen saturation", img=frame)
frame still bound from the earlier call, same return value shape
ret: 97%
